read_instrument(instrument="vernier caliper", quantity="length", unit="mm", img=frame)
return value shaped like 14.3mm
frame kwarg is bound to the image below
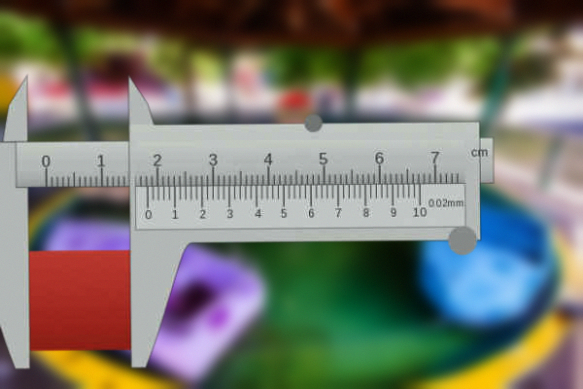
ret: 18.2mm
